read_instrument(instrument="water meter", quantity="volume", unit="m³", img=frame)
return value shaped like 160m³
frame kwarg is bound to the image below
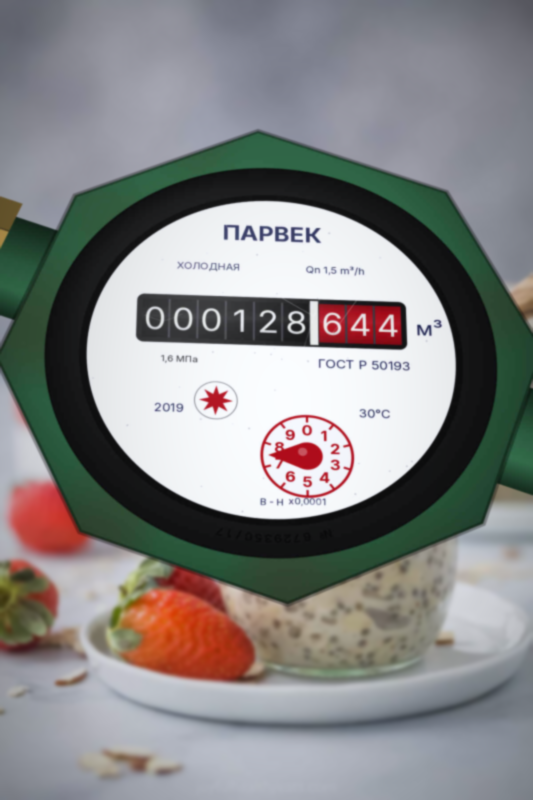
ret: 128.6447m³
